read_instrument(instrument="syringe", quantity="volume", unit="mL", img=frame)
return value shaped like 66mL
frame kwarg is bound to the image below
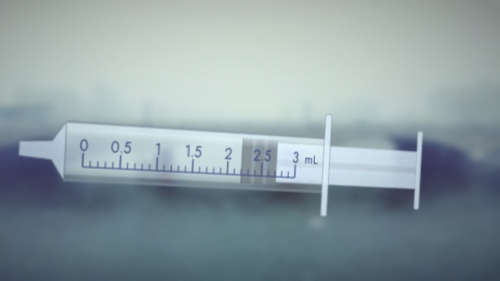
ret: 2.2mL
